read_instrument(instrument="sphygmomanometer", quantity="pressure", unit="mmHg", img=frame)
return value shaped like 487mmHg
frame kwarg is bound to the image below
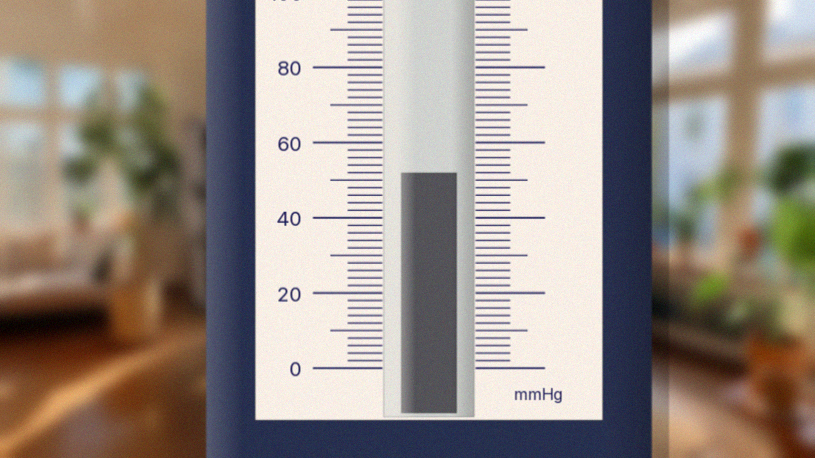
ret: 52mmHg
